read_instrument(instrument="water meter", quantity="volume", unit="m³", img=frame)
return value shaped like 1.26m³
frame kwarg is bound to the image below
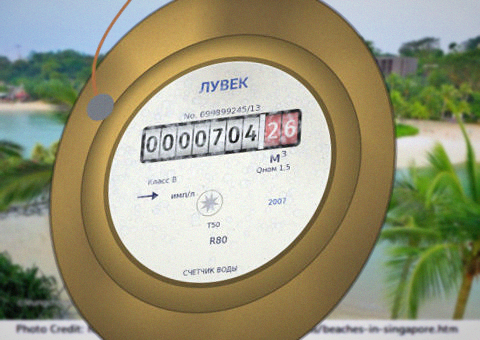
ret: 704.26m³
